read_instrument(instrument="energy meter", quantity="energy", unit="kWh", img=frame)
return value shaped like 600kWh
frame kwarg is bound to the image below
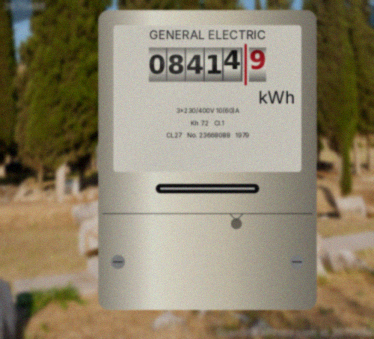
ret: 8414.9kWh
